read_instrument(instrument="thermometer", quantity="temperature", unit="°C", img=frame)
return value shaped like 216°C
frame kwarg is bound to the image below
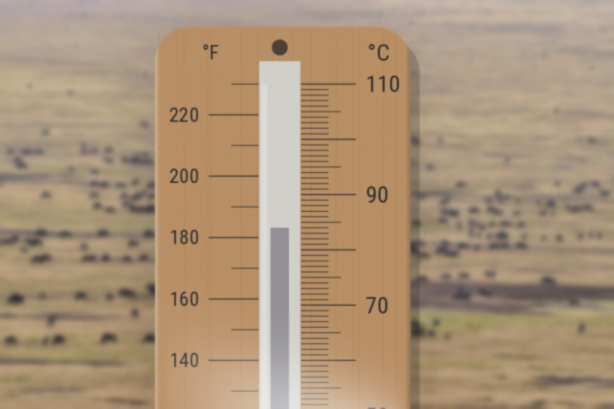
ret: 84°C
